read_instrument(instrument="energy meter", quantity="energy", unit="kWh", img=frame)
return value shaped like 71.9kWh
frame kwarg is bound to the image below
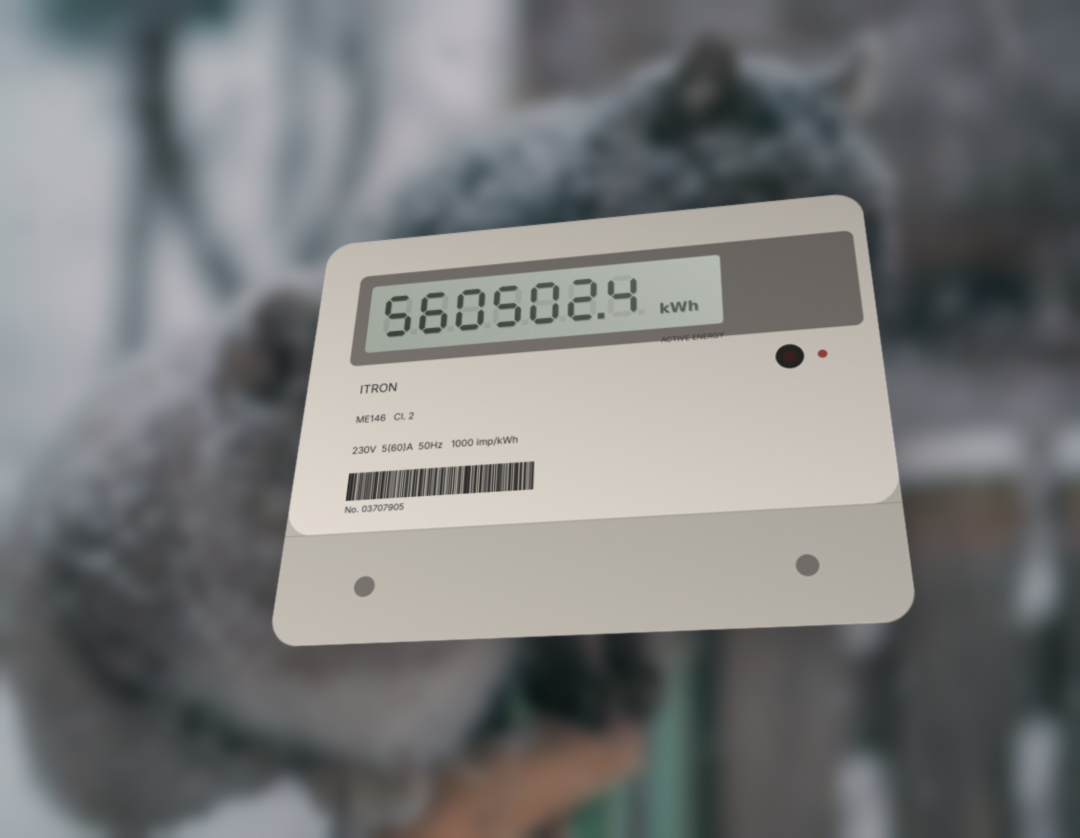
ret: 560502.4kWh
